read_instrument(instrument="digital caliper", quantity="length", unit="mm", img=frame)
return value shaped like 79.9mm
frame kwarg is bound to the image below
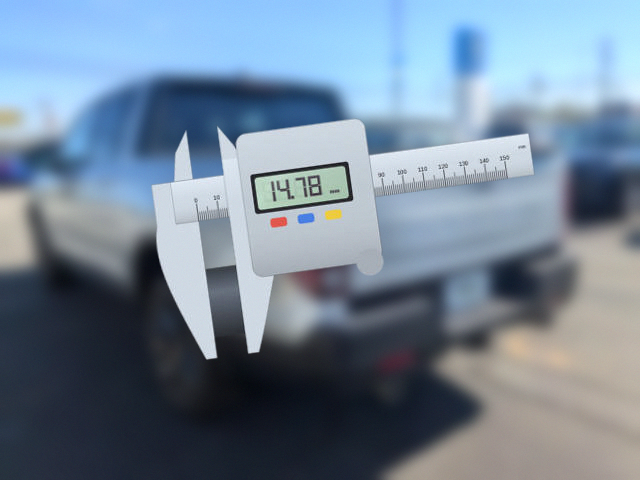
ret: 14.78mm
